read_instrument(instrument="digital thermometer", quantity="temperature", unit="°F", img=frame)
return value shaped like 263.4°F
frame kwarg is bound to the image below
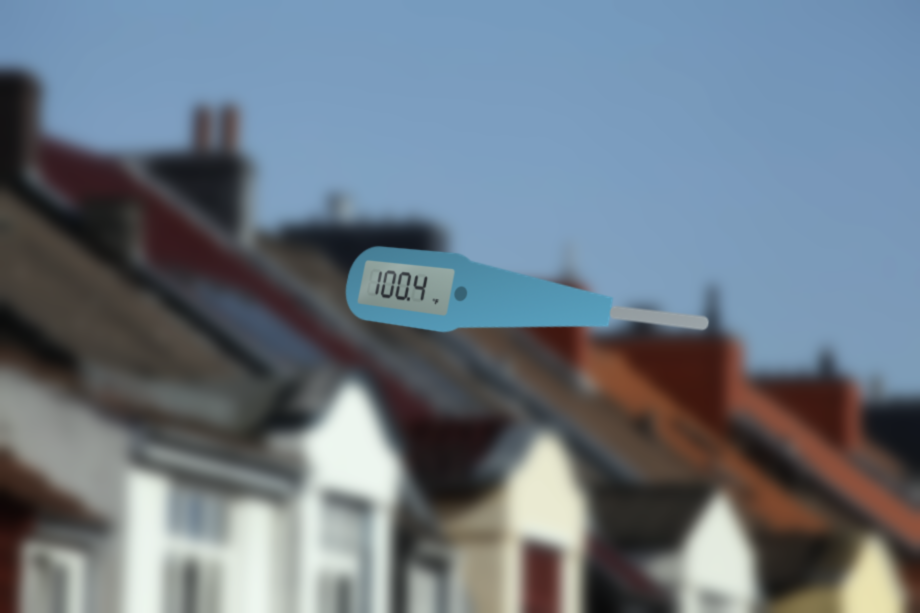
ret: 100.4°F
